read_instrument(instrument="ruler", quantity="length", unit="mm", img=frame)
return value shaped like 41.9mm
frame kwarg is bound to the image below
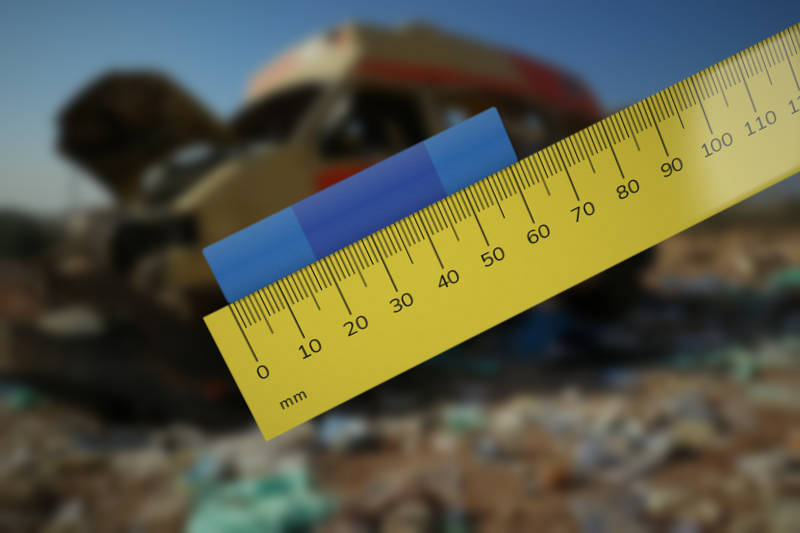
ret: 62mm
